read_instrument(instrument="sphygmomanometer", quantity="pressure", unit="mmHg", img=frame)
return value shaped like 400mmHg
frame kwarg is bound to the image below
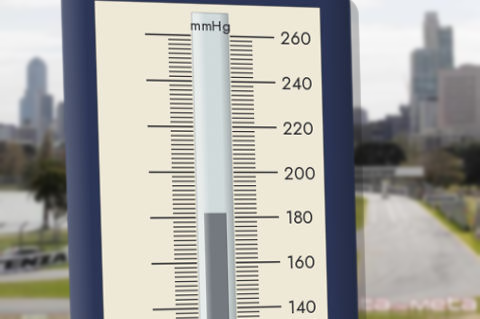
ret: 182mmHg
